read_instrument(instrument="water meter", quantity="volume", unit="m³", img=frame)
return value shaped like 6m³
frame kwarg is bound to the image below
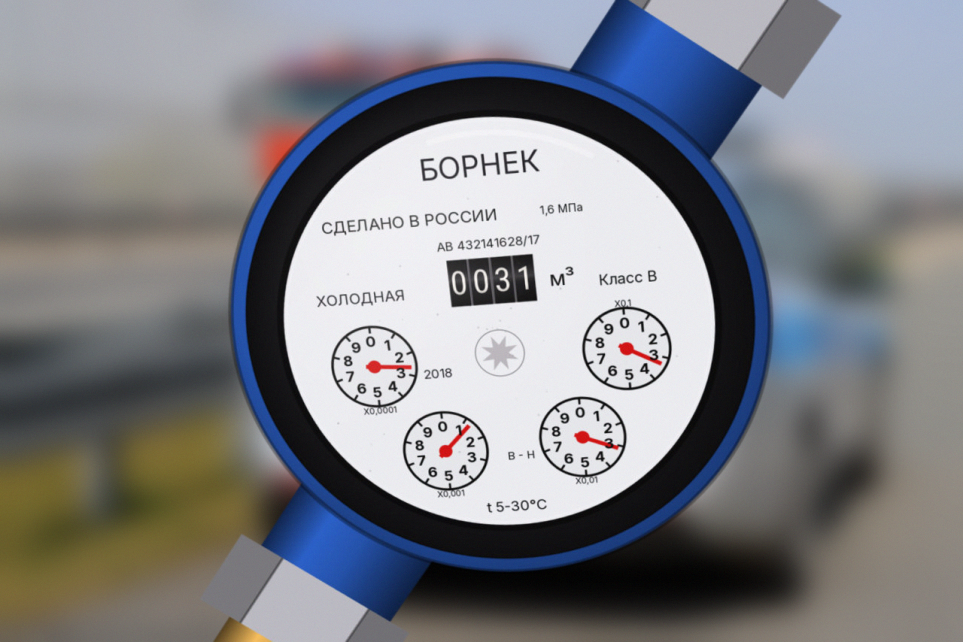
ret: 31.3312m³
